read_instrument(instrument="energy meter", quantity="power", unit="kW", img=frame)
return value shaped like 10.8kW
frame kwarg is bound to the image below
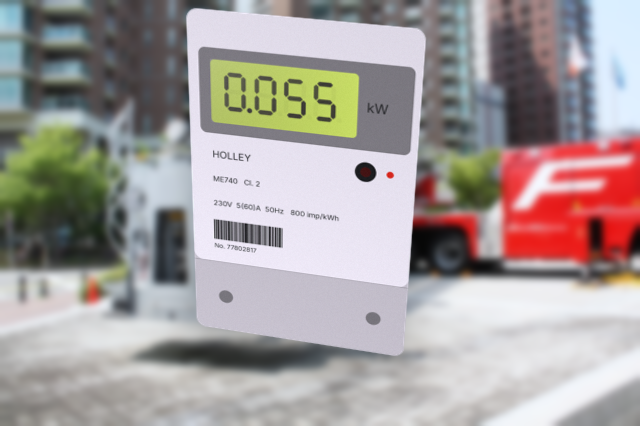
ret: 0.055kW
